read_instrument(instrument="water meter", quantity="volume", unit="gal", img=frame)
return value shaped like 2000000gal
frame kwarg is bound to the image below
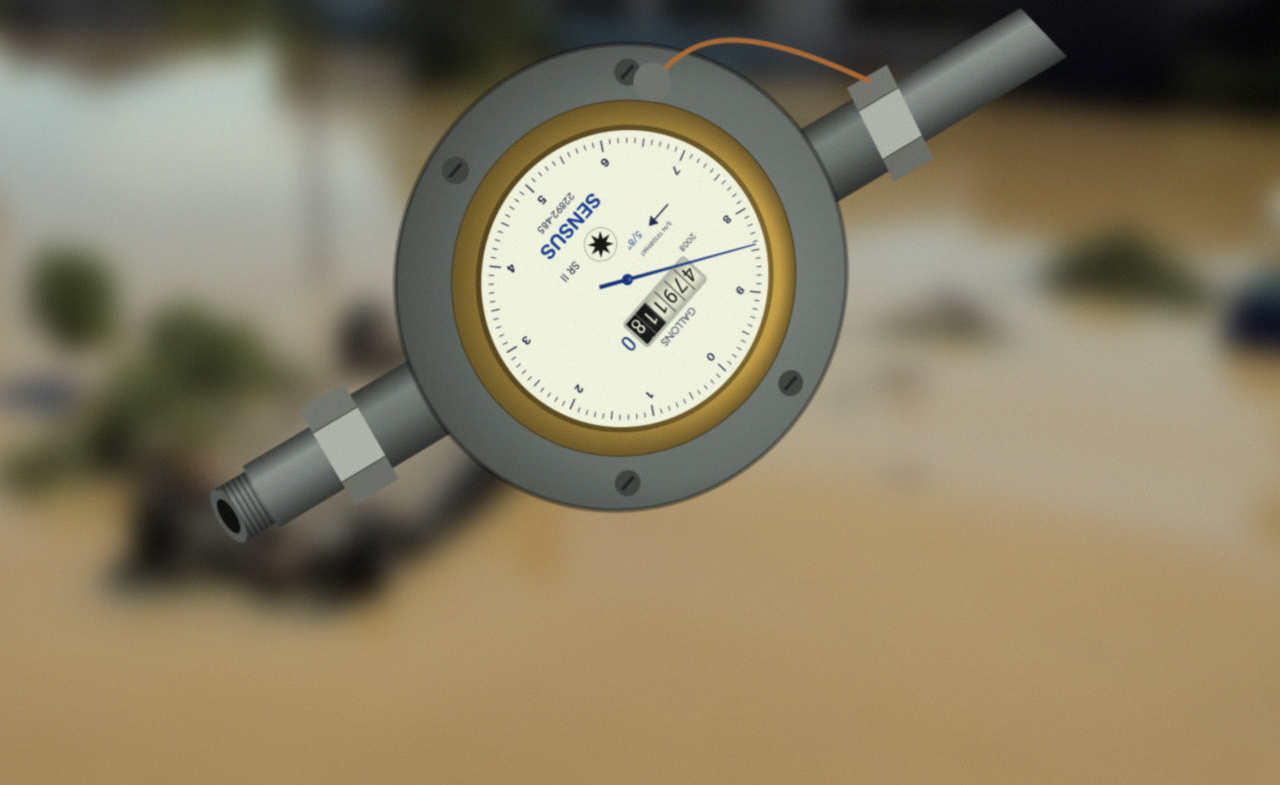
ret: 4791178.4gal
